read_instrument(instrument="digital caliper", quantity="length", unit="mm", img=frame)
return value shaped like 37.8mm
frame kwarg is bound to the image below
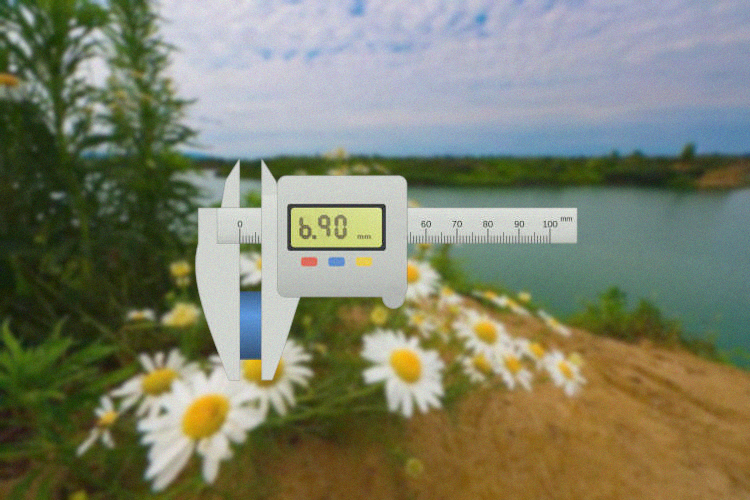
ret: 6.90mm
